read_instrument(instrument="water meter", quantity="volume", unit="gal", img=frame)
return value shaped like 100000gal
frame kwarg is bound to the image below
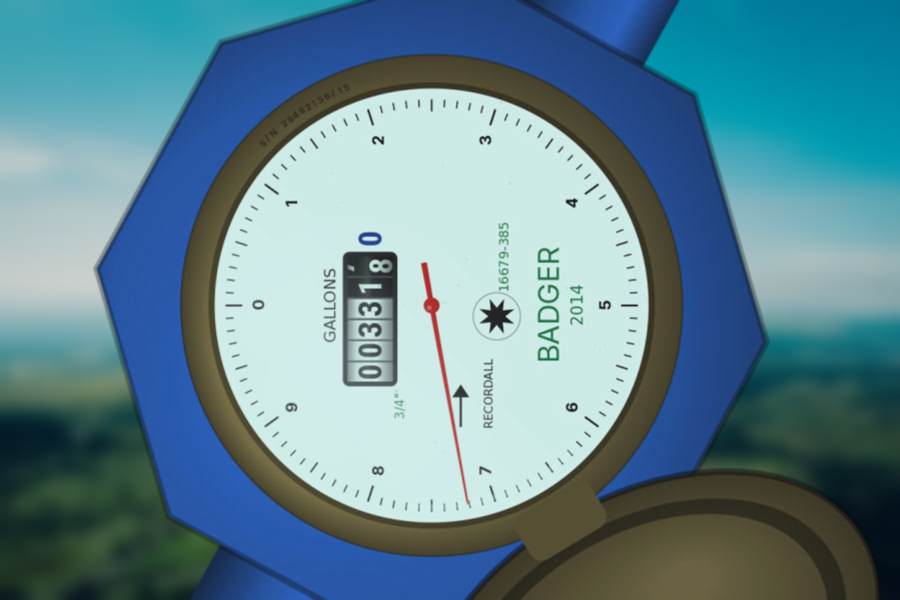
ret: 33177.2gal
